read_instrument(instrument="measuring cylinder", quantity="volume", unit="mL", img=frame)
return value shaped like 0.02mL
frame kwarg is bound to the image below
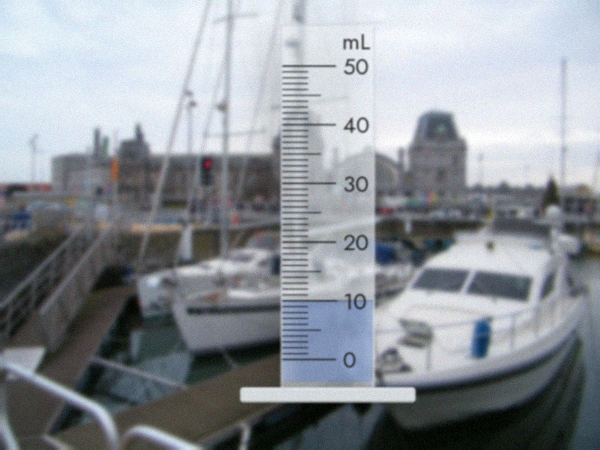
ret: 10mL
